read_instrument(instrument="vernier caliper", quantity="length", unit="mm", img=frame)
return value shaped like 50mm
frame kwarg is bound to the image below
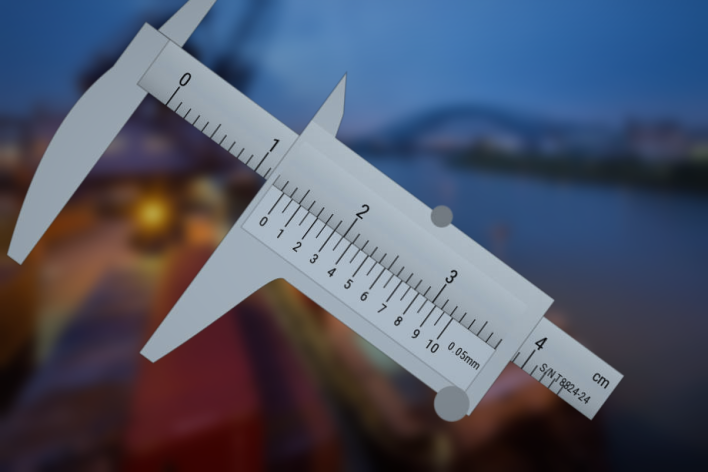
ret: 13.3mm
